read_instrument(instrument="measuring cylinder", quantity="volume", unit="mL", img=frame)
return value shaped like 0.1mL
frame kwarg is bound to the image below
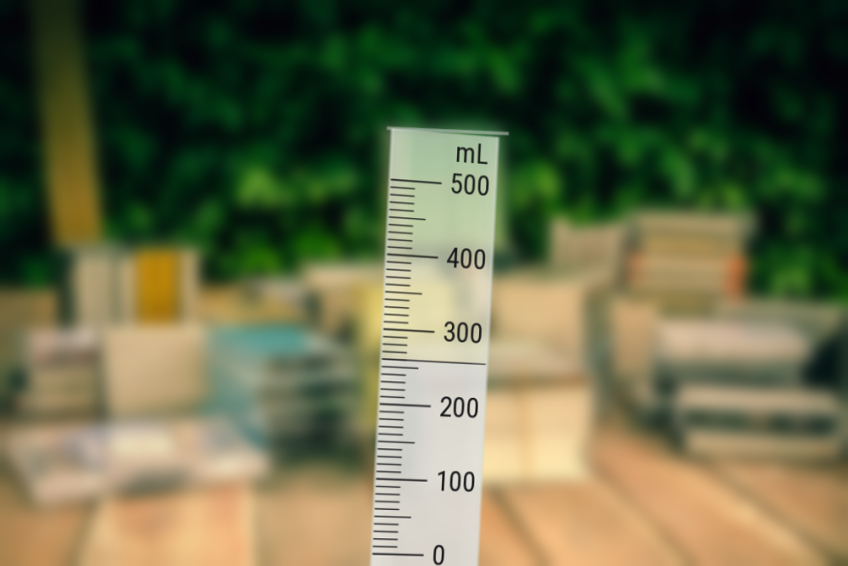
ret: 260mL
